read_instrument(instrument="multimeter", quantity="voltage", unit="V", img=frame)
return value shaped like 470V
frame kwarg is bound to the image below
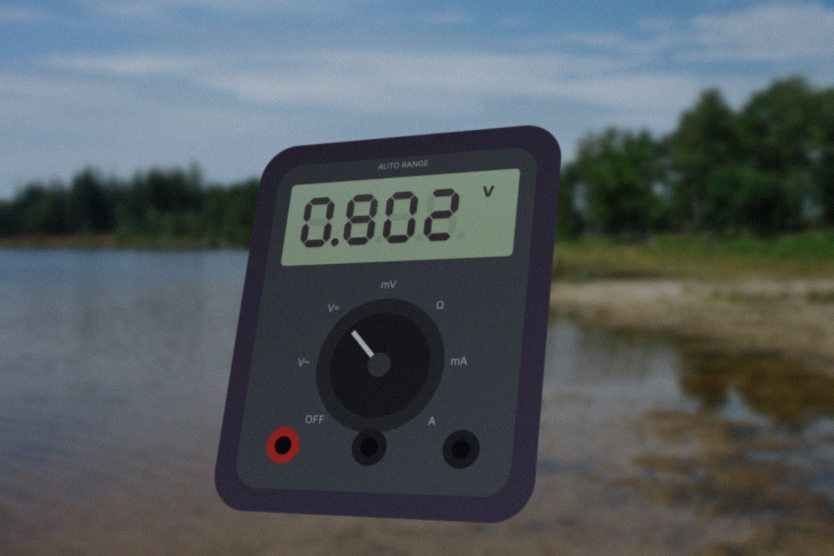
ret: 0.802V
